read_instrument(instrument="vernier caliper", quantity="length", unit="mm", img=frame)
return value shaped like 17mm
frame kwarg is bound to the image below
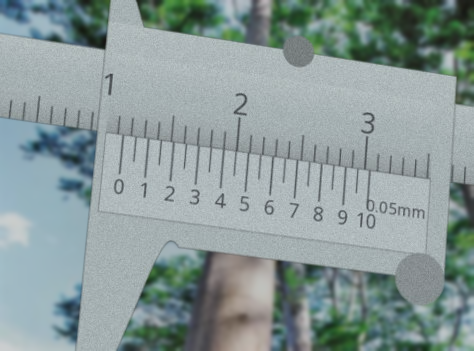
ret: 11.4mm
